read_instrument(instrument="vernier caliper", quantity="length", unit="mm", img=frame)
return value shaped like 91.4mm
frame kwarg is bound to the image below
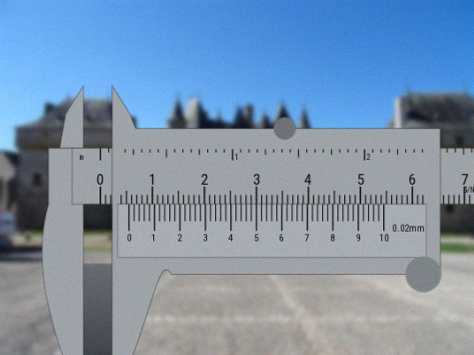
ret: 5.5mm
